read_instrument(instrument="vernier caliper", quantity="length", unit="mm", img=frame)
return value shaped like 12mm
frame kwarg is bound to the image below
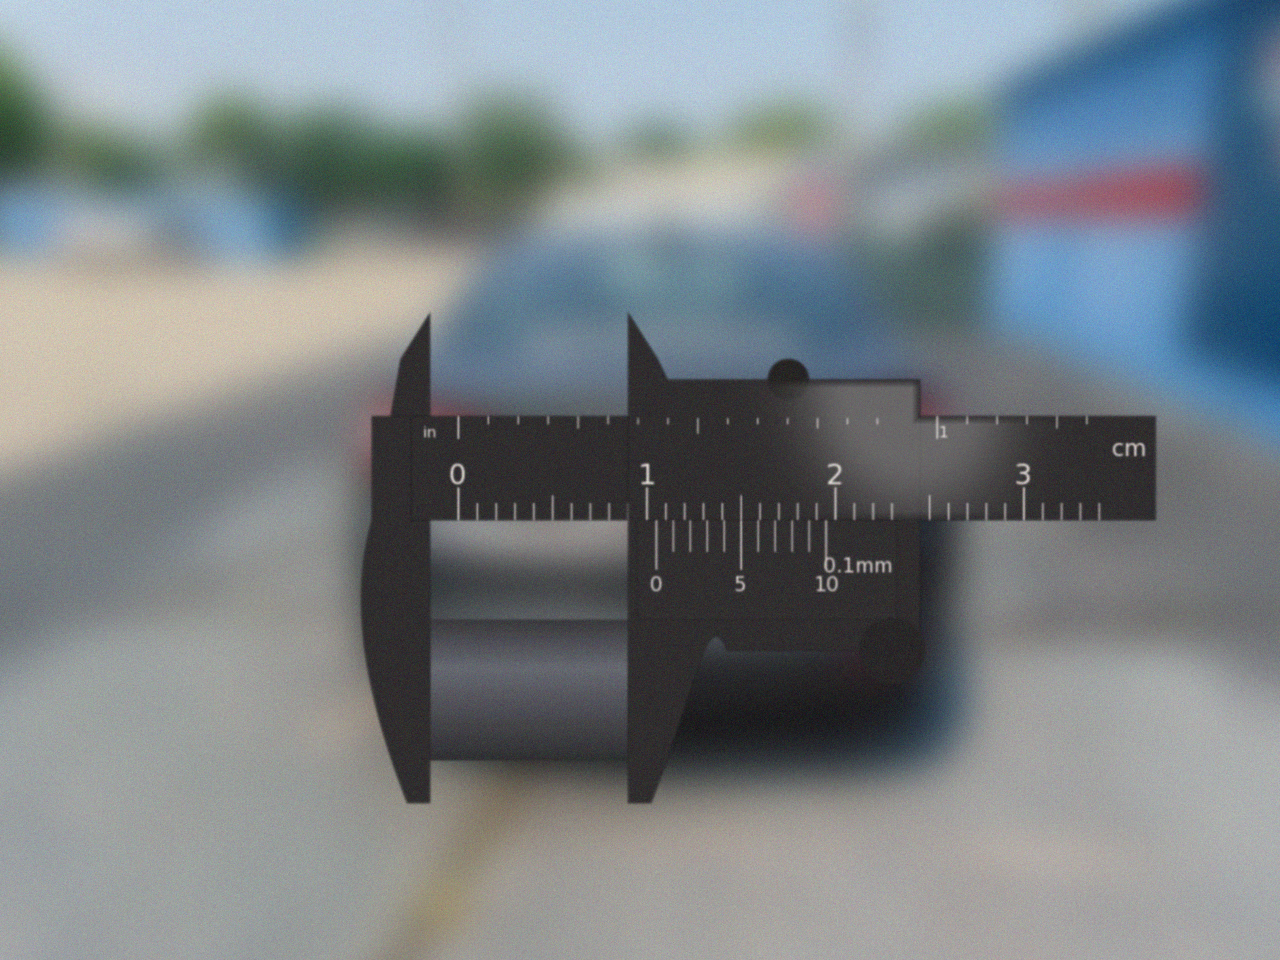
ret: 10.5mm
